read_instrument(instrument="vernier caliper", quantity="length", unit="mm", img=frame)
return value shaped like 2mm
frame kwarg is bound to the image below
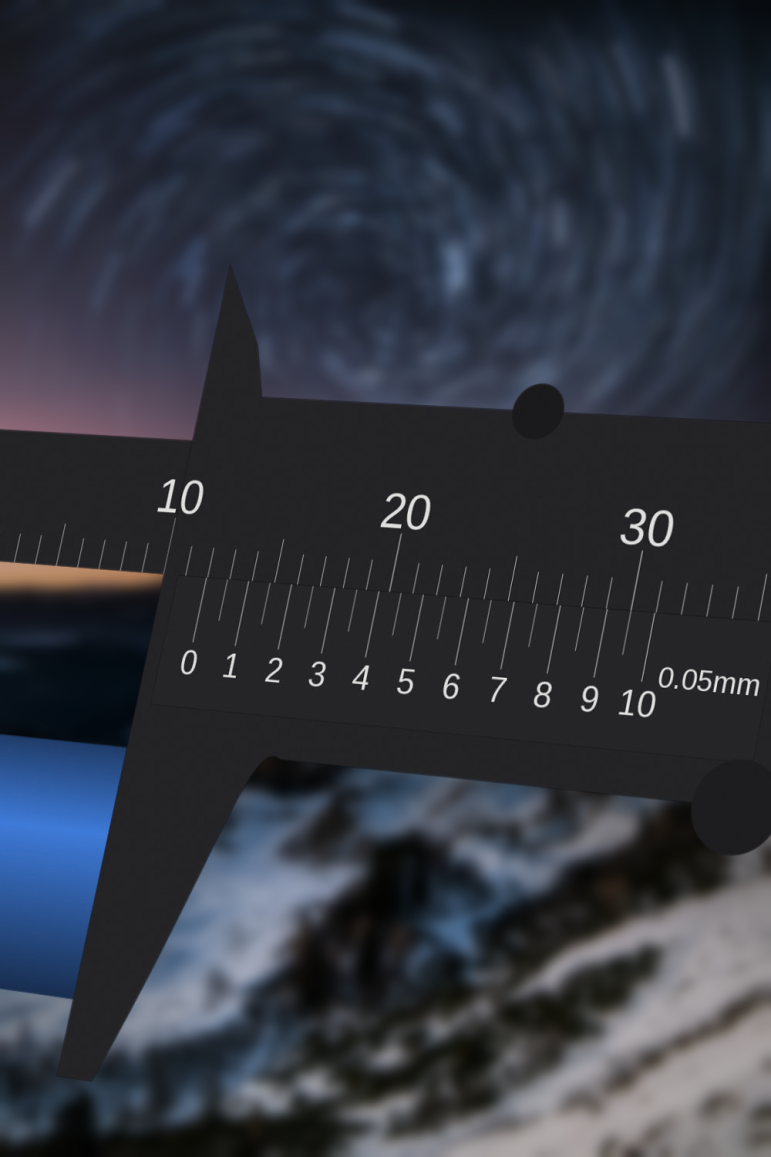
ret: 11.95mm
